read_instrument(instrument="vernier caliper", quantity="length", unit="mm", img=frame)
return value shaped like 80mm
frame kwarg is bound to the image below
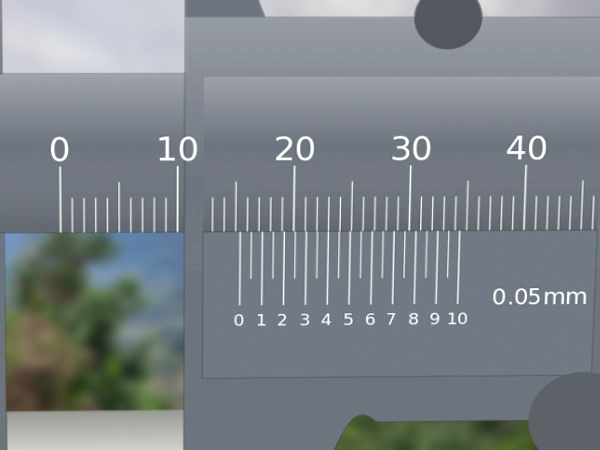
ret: 15.4mm
